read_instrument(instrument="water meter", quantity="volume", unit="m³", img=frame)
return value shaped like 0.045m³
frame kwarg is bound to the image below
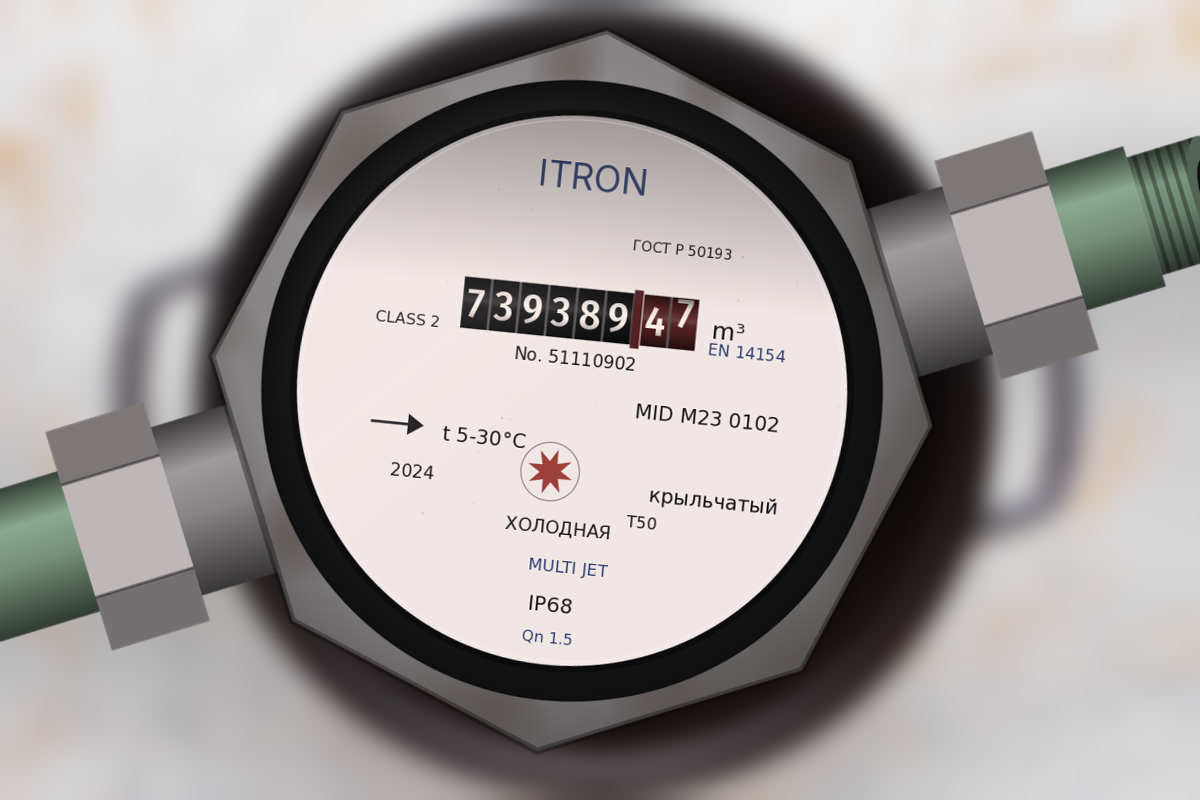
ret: 739389.47m³
